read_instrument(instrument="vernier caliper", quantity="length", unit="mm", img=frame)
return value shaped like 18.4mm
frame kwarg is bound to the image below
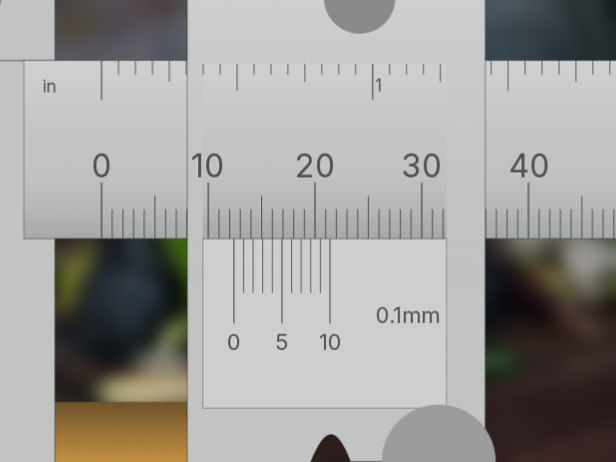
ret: 12.4mm
